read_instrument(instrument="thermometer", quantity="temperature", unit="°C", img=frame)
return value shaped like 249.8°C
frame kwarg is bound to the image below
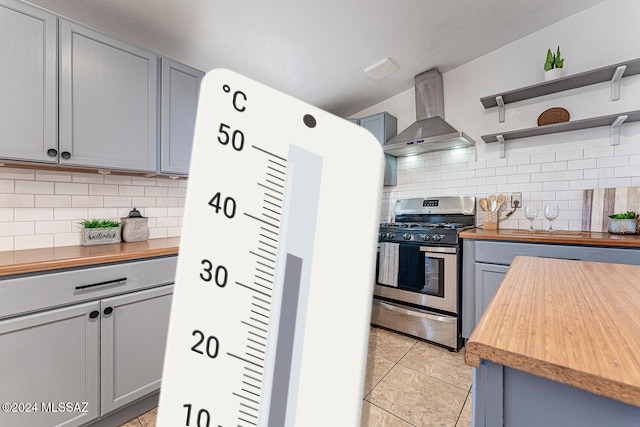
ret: 37°C
